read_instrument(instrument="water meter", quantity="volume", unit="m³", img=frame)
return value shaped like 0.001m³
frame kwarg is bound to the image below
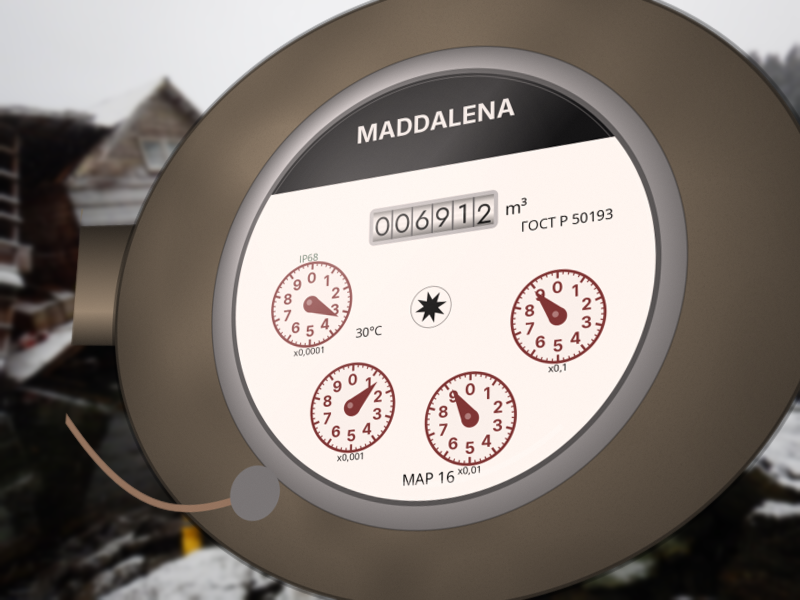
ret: 6911.8913m³
